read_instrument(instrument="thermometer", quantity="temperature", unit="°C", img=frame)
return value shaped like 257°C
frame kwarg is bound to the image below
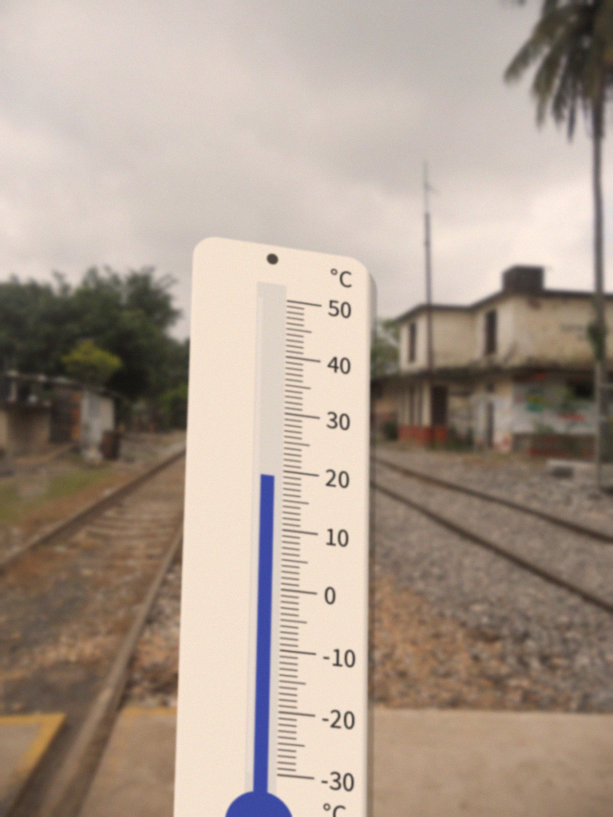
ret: 19°C
